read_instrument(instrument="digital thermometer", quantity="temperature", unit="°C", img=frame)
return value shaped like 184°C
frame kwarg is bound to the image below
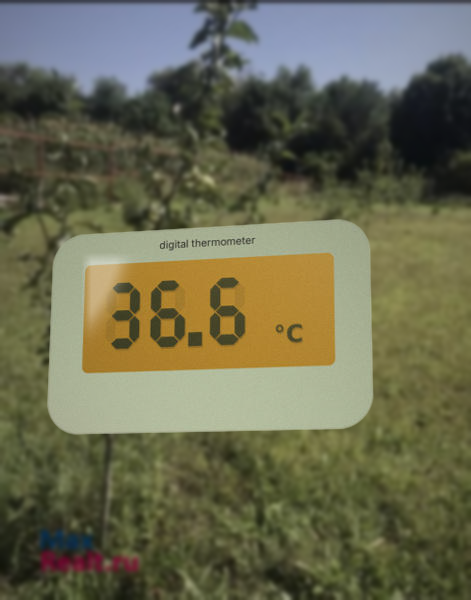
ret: 36.6°C
